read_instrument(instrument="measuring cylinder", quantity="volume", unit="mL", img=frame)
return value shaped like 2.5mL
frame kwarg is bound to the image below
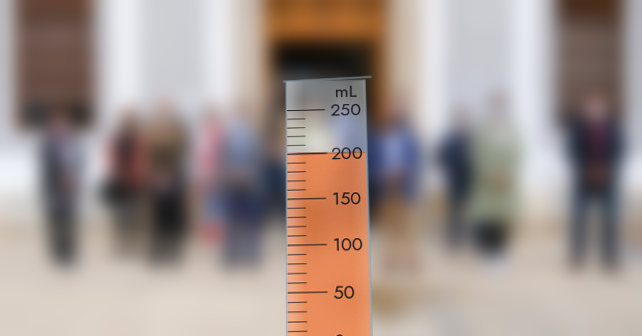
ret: 200mL
